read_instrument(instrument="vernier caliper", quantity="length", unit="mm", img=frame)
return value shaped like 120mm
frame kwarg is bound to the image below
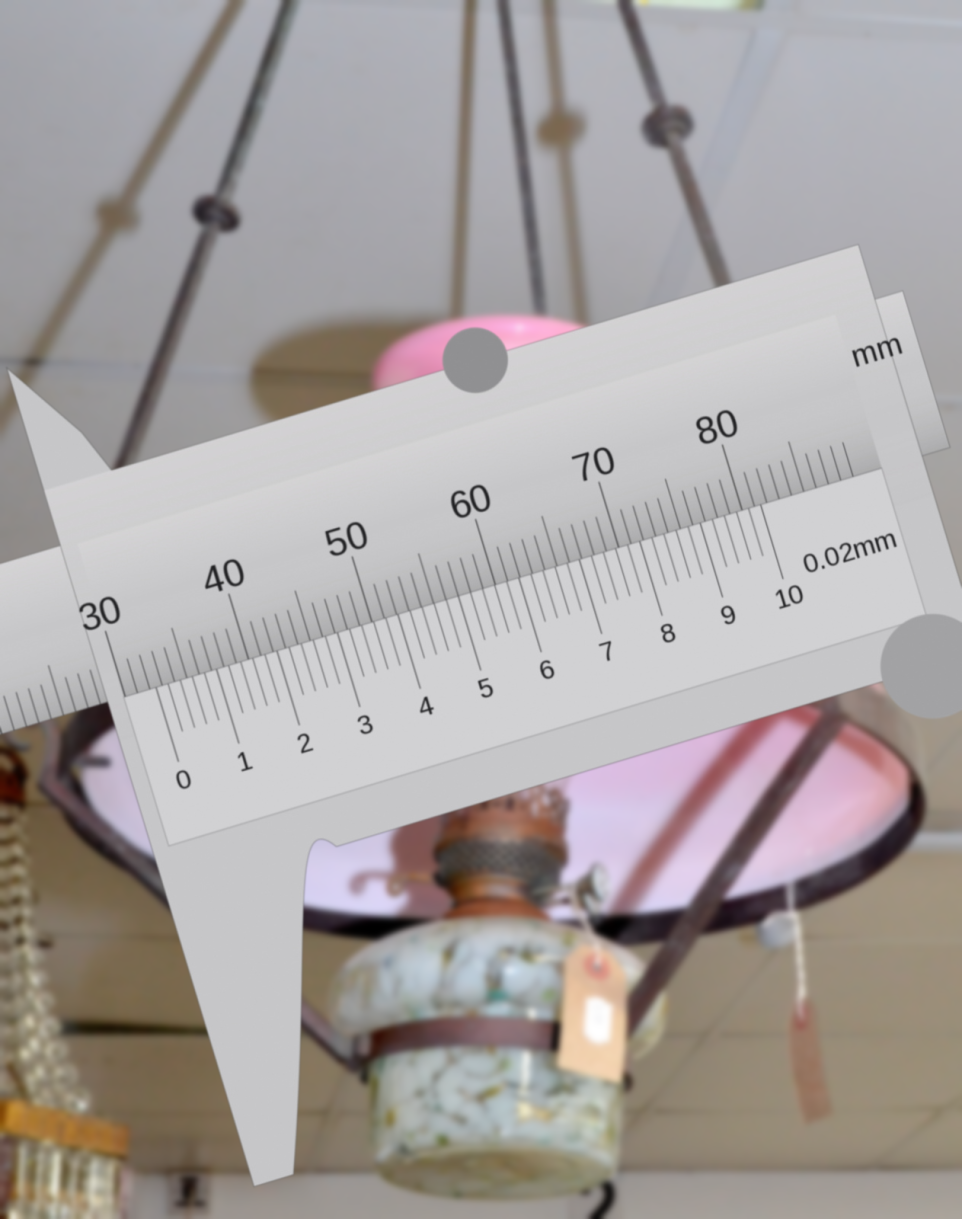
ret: 32.5mm
